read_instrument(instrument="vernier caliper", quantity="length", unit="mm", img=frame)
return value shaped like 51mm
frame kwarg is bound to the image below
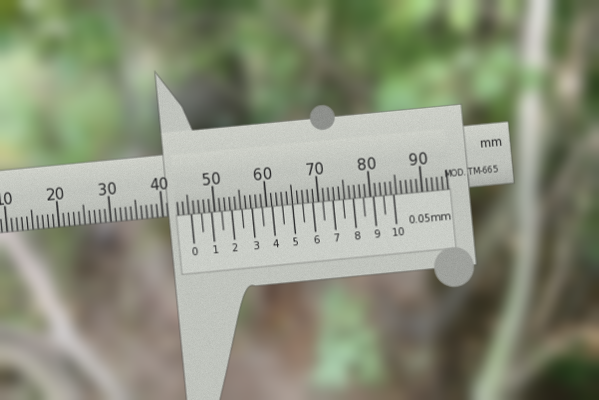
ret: 45.5mm
